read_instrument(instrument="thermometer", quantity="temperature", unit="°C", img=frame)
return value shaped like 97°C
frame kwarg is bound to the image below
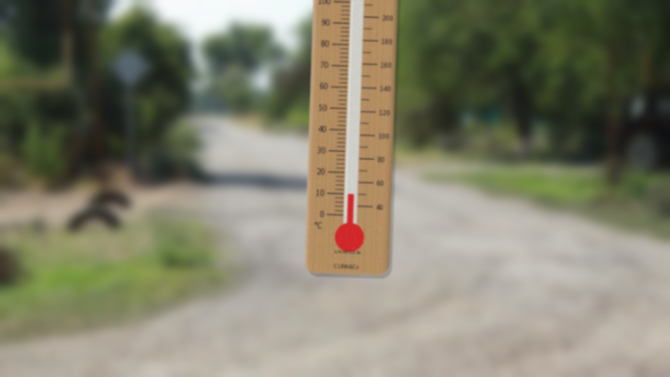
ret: 10°C
